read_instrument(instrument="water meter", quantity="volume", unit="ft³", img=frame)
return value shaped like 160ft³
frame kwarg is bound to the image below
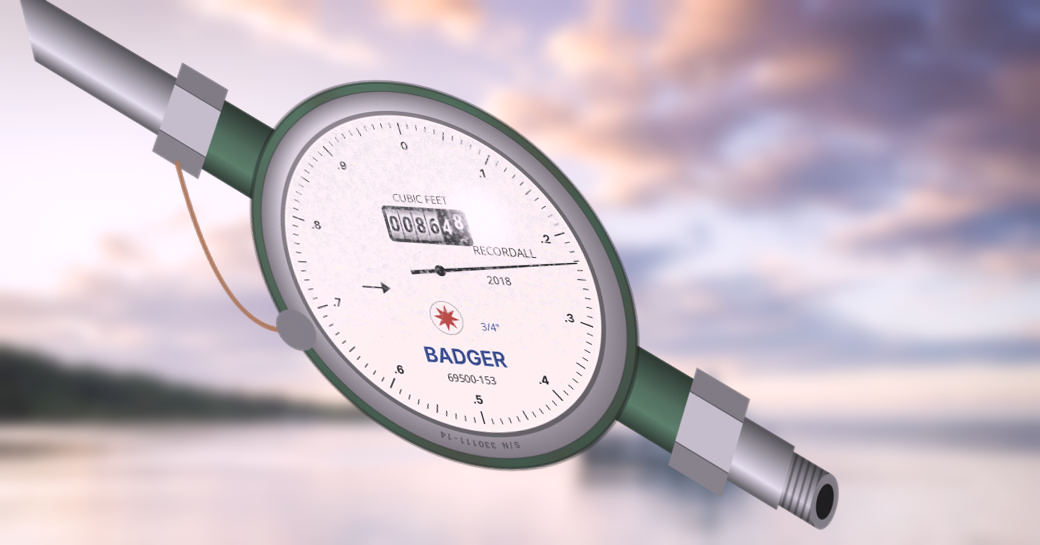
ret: 8648.23ft³
